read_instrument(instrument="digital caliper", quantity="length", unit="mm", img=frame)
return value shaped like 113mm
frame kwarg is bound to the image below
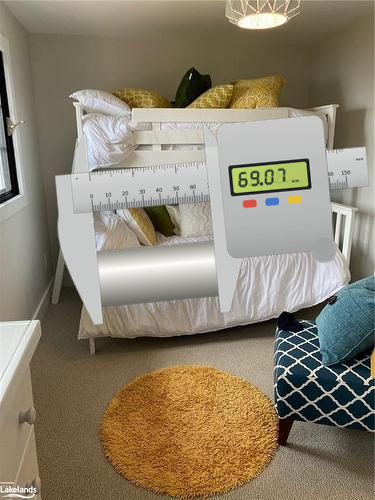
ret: 69.07mm
